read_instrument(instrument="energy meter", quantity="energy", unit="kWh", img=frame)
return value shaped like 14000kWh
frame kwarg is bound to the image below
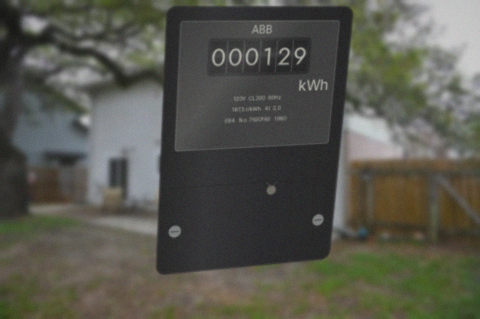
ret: 129kWh
